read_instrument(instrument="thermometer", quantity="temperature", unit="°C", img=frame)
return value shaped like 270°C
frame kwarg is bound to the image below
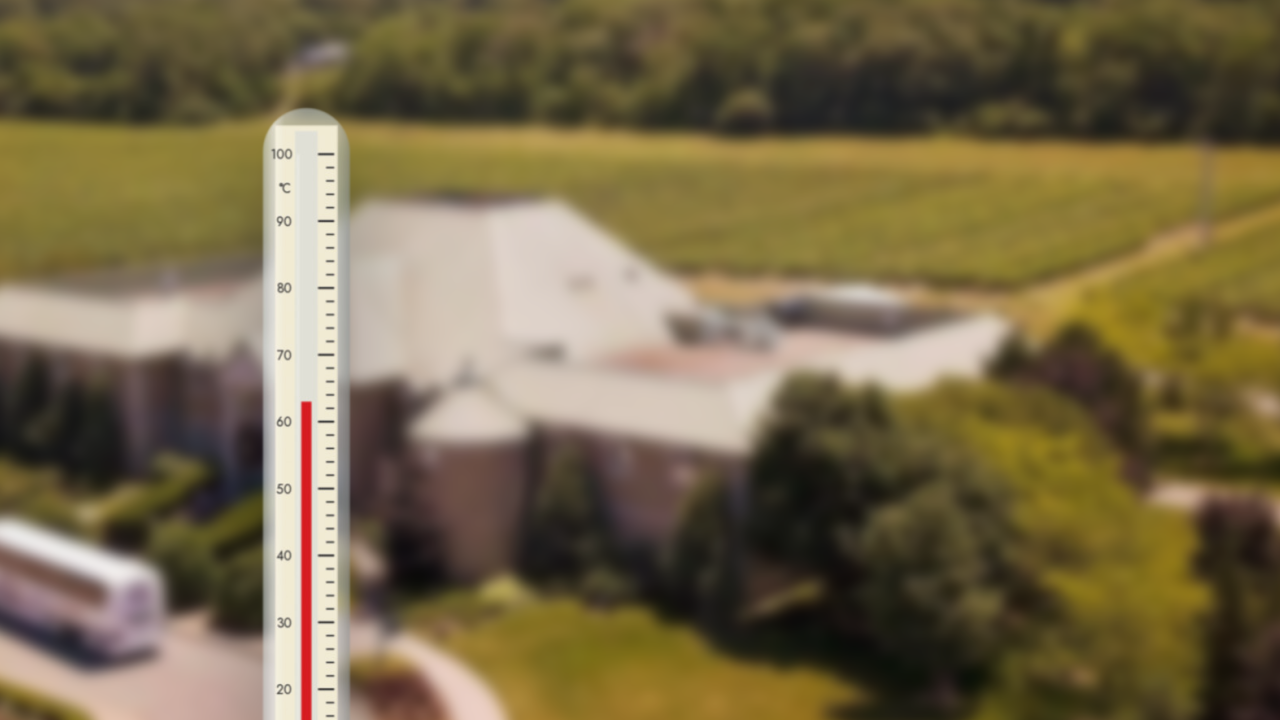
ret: 63°C
